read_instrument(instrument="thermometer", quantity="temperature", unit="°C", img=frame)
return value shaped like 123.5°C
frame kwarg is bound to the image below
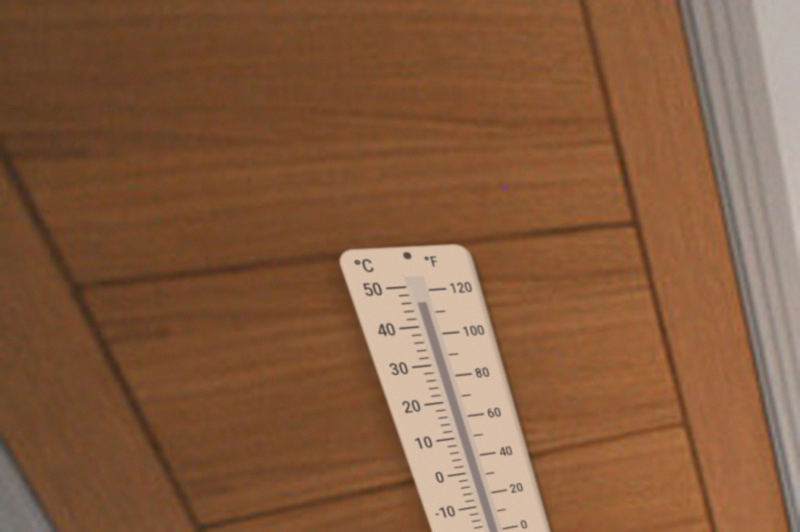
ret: 46°C
